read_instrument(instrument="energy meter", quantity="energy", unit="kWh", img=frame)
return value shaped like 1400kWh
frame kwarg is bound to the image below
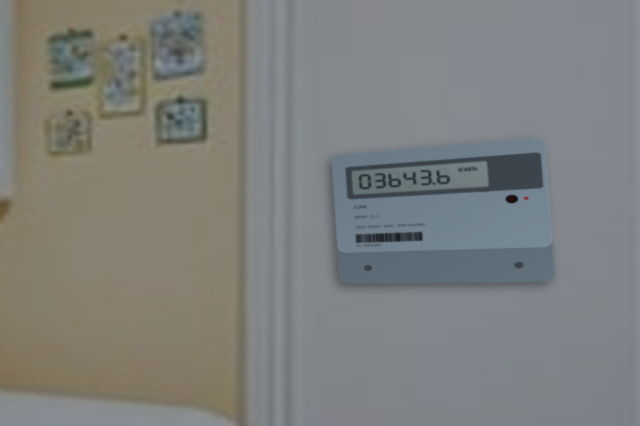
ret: 3643.6kWh
